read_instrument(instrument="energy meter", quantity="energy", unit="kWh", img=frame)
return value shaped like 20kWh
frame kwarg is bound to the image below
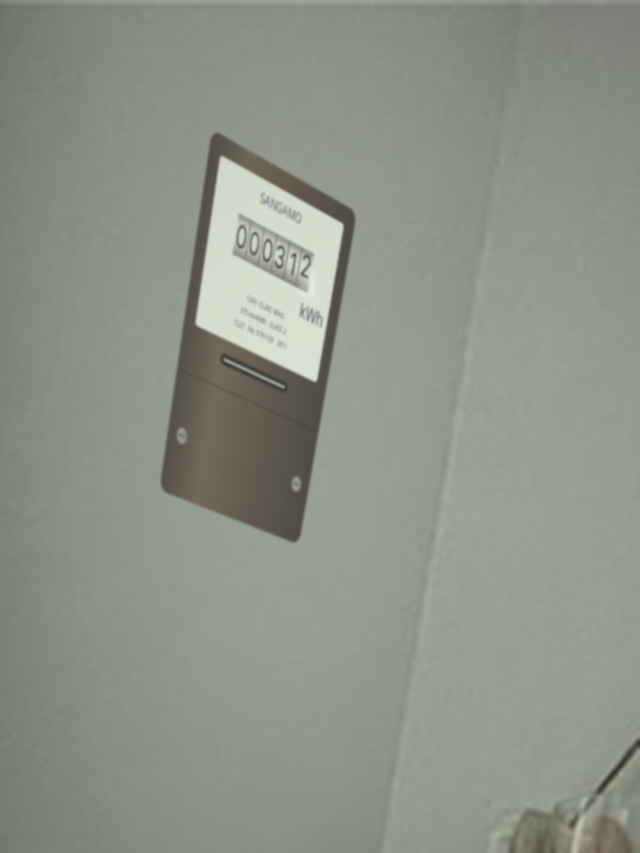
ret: 312kWh
